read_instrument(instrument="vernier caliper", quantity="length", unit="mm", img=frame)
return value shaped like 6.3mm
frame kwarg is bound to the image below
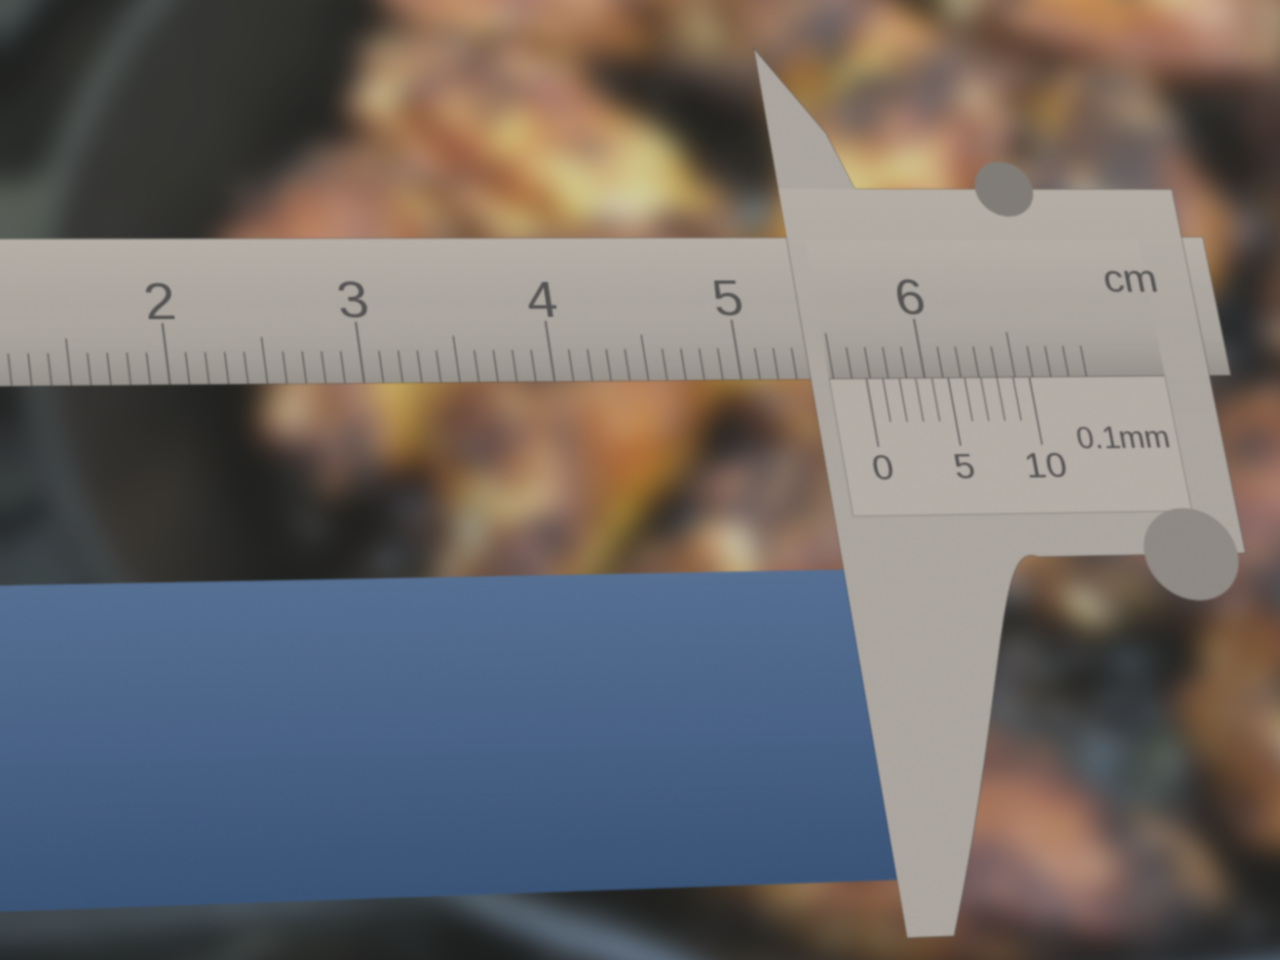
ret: 56.8mm
